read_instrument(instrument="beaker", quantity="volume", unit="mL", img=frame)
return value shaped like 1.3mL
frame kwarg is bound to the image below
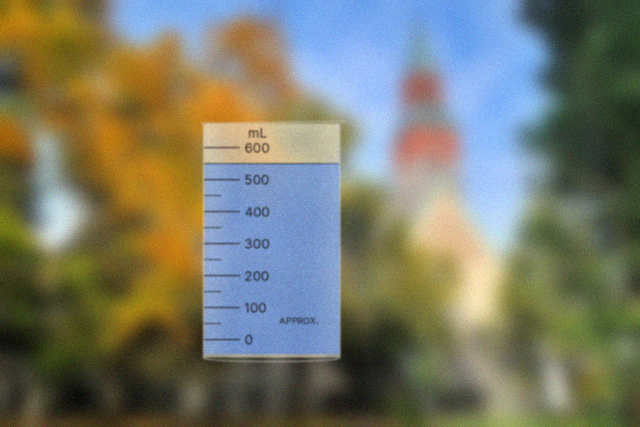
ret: 550mL
